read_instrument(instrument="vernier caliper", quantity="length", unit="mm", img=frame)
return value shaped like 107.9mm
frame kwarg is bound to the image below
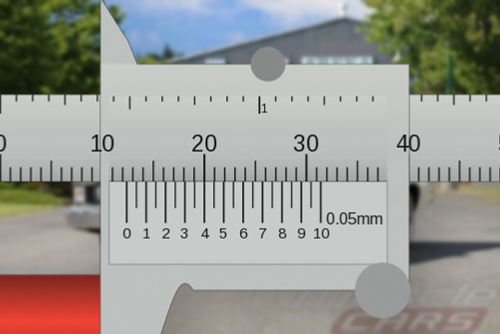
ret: 12.4mm
